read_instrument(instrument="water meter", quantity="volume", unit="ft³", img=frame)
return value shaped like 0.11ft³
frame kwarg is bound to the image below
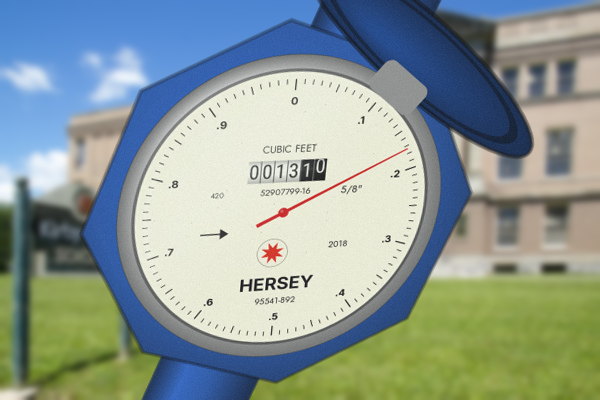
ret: 1310.17ft³
